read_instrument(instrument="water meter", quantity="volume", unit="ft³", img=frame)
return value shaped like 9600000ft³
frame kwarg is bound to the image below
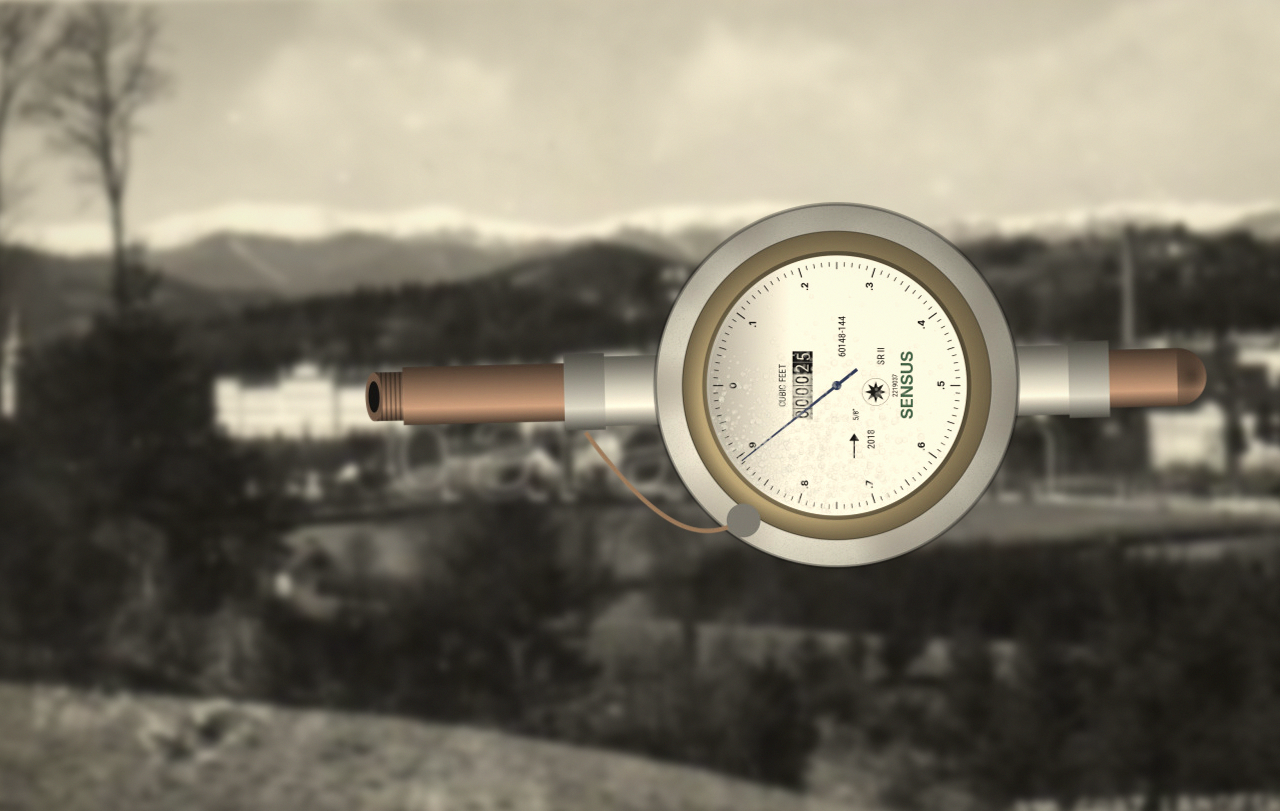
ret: 24.89ft³
